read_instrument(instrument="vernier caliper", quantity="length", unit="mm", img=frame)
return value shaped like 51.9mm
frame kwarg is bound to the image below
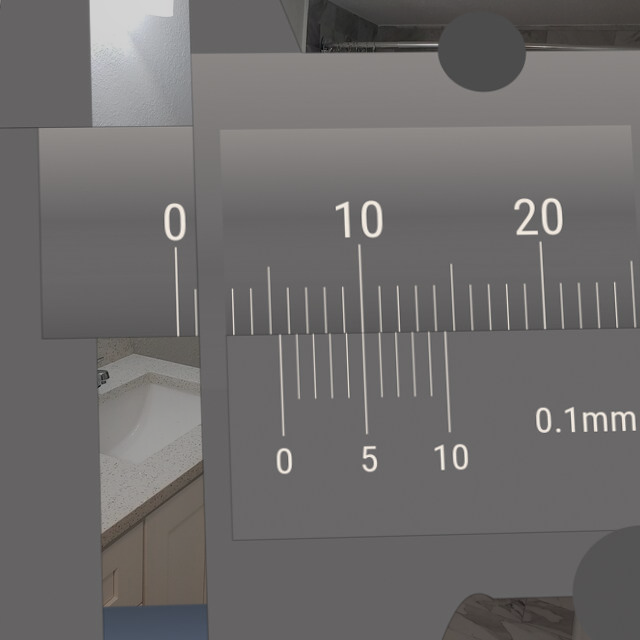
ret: 5.5mm
